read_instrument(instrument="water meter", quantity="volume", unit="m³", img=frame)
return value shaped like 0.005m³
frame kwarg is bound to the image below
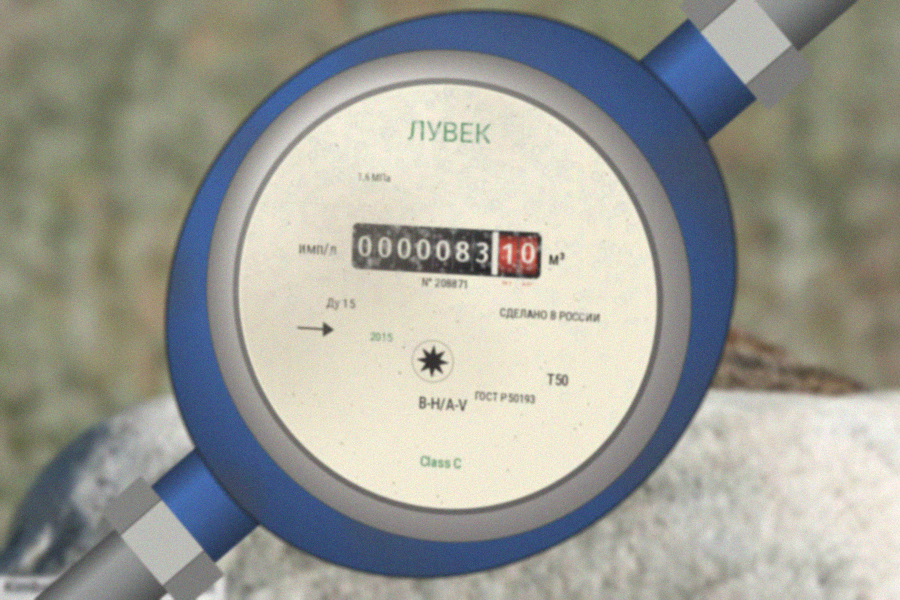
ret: 83.10m³
